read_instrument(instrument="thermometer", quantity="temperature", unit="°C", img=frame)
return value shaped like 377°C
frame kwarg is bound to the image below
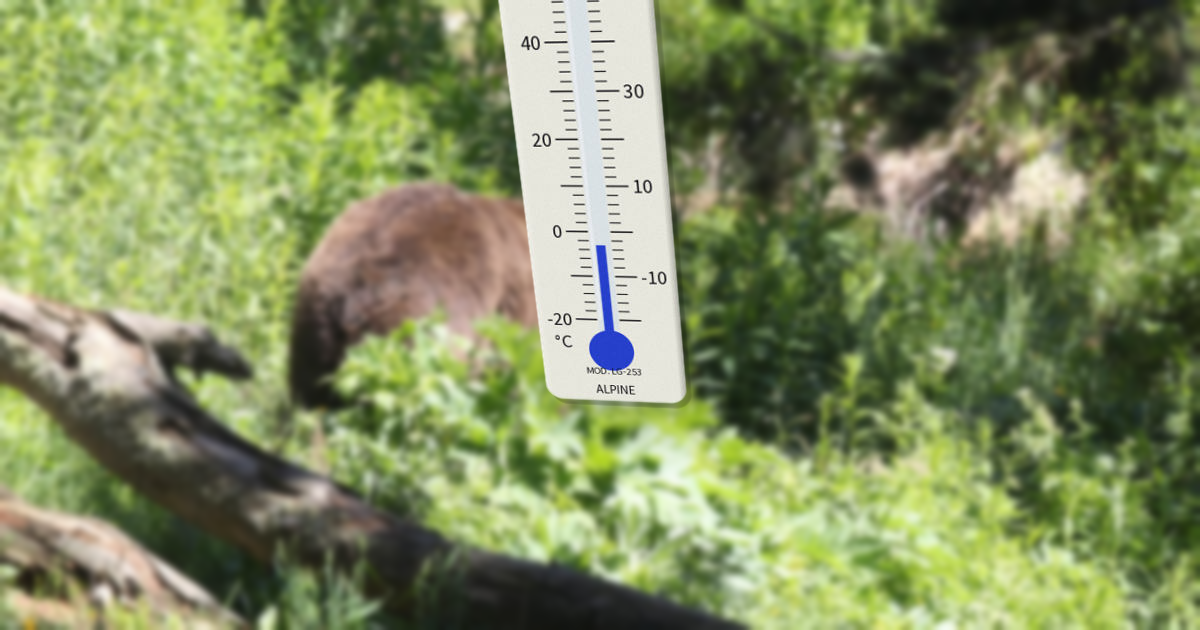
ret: -3°C
